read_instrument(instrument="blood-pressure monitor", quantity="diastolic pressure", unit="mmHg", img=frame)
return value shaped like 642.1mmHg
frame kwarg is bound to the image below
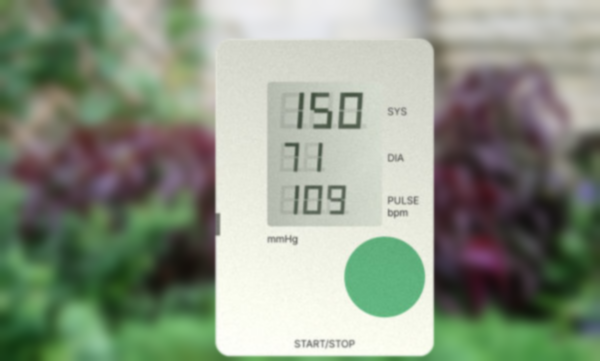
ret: 71mmHg
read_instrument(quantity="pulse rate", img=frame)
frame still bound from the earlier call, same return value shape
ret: 109bpm
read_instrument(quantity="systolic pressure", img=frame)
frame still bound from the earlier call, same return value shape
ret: 150mmHg
